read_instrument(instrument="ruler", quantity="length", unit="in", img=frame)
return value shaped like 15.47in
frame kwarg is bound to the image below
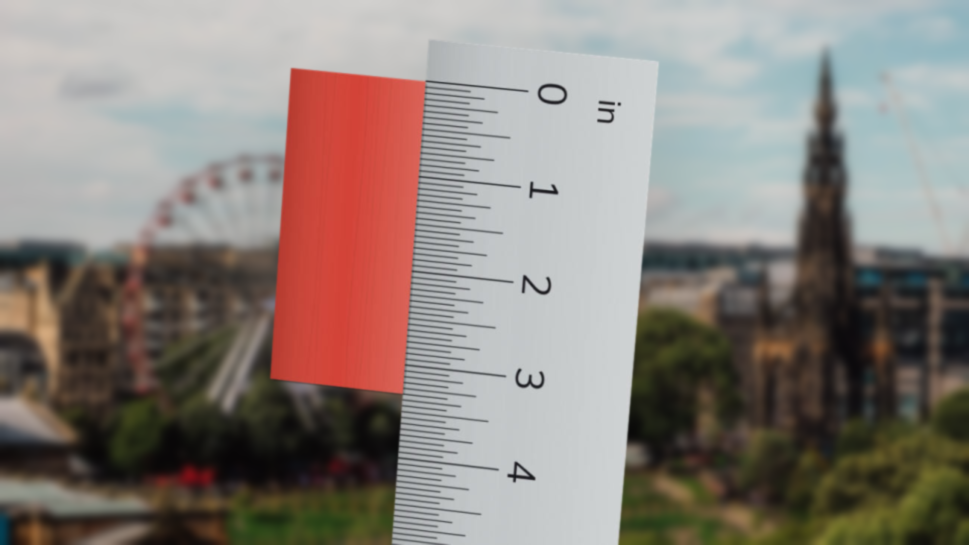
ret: 3.3125in
